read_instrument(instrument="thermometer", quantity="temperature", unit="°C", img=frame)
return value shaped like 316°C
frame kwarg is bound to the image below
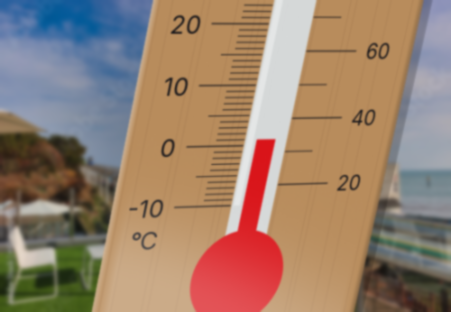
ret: 1°C
